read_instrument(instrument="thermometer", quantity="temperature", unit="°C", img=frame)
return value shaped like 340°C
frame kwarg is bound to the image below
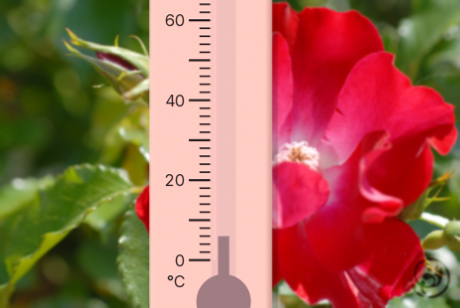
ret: 6°C
